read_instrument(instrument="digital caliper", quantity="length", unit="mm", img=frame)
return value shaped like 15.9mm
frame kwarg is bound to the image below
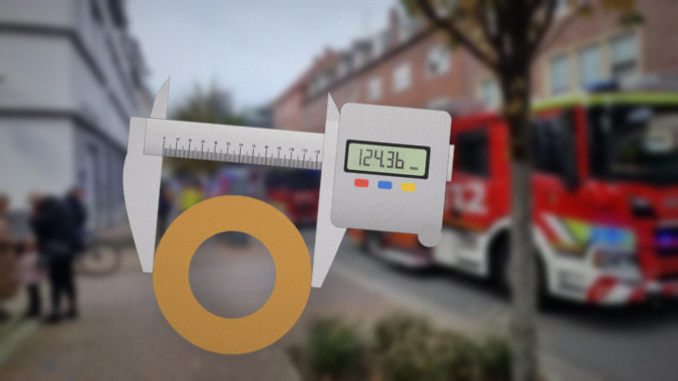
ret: 124.36mm
